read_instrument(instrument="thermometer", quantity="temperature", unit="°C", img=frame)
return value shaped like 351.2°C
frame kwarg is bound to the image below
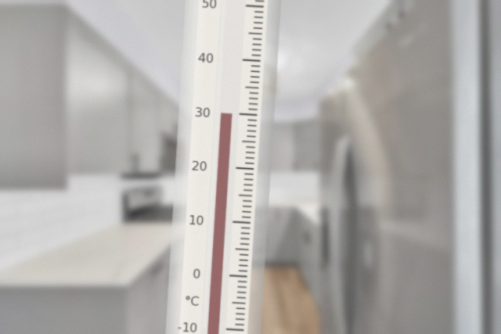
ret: 30°C
